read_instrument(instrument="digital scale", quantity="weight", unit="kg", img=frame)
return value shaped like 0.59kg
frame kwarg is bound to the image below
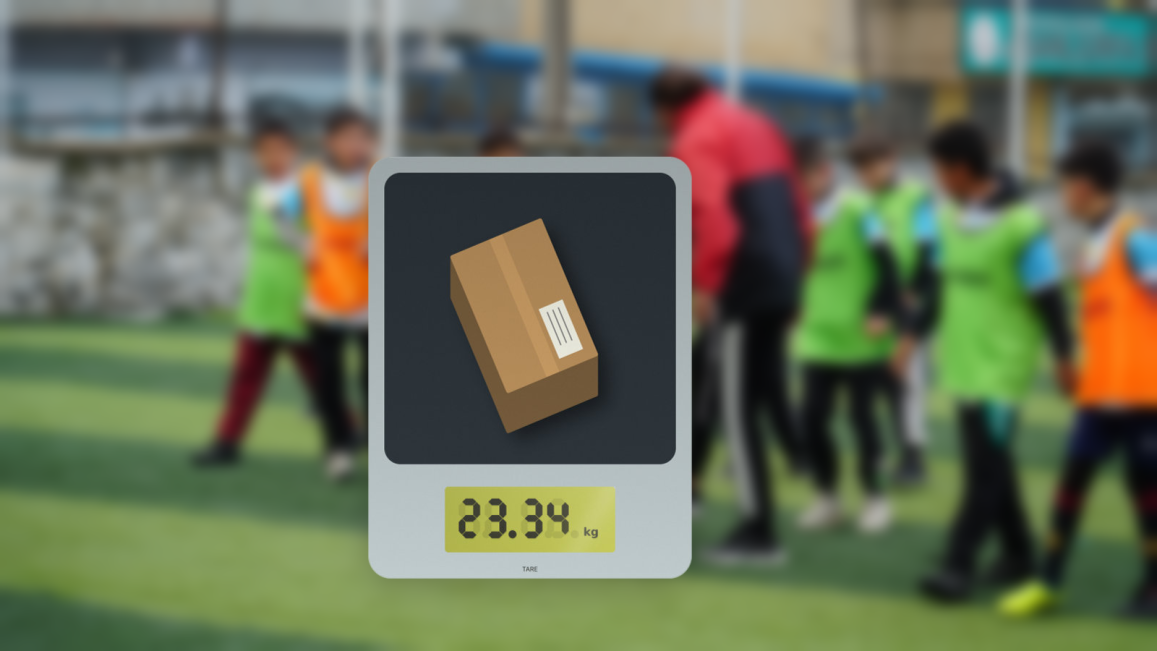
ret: 23.34kg
